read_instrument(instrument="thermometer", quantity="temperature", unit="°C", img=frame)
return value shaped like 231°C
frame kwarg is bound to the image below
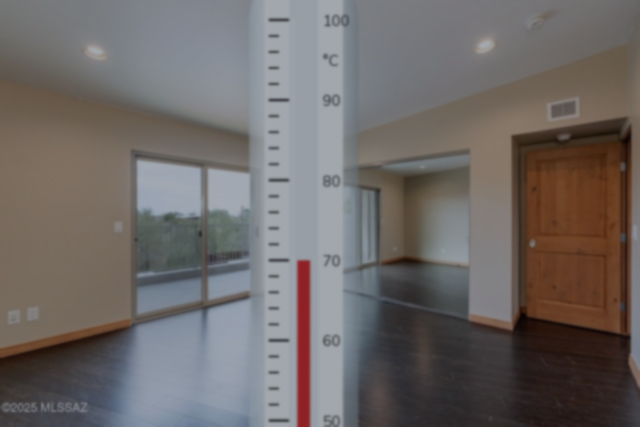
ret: 70°C
